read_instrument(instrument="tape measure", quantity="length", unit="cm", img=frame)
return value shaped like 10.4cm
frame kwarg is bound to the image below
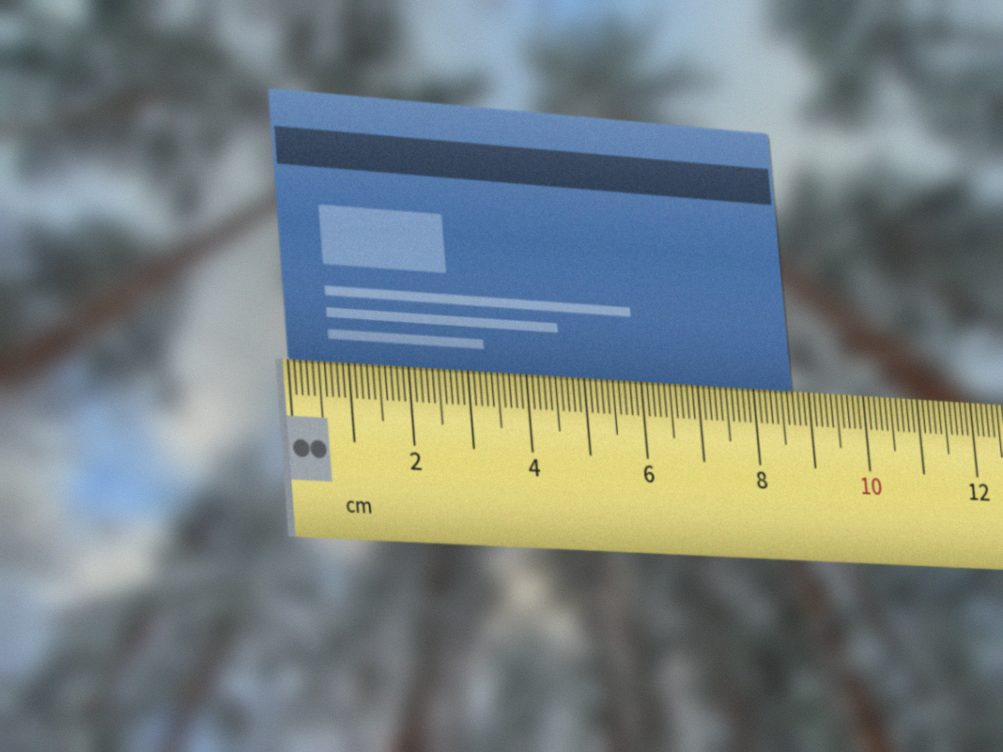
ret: 8.7cm
